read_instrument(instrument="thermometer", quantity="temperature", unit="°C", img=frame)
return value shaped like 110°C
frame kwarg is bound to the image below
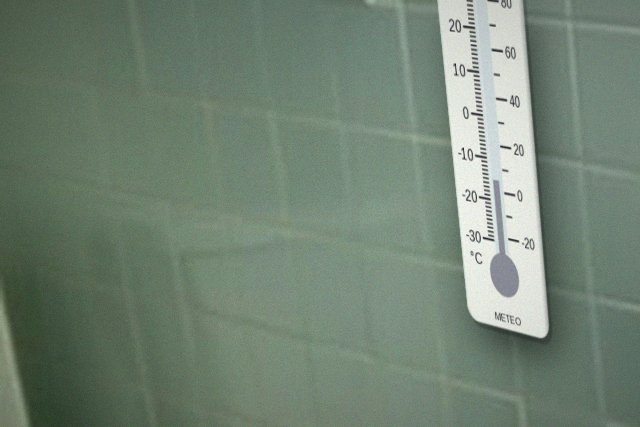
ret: -15°C
